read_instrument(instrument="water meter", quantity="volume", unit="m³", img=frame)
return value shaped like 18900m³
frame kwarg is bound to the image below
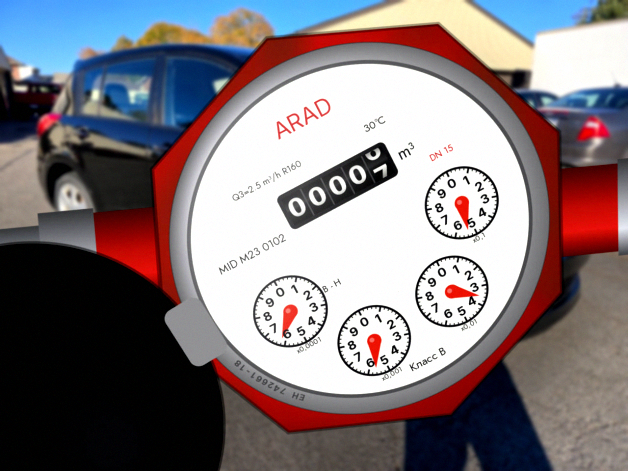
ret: 6.5356m³
